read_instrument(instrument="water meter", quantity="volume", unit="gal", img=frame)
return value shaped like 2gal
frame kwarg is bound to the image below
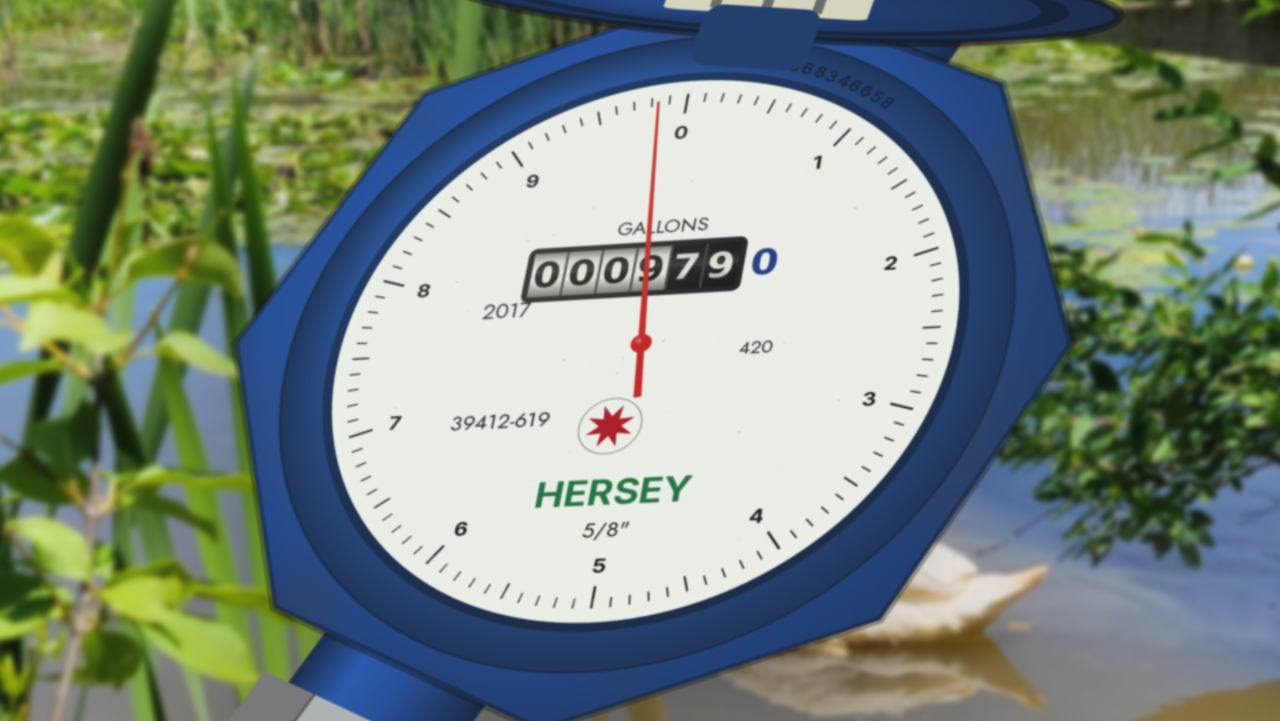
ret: 9789.8gal
